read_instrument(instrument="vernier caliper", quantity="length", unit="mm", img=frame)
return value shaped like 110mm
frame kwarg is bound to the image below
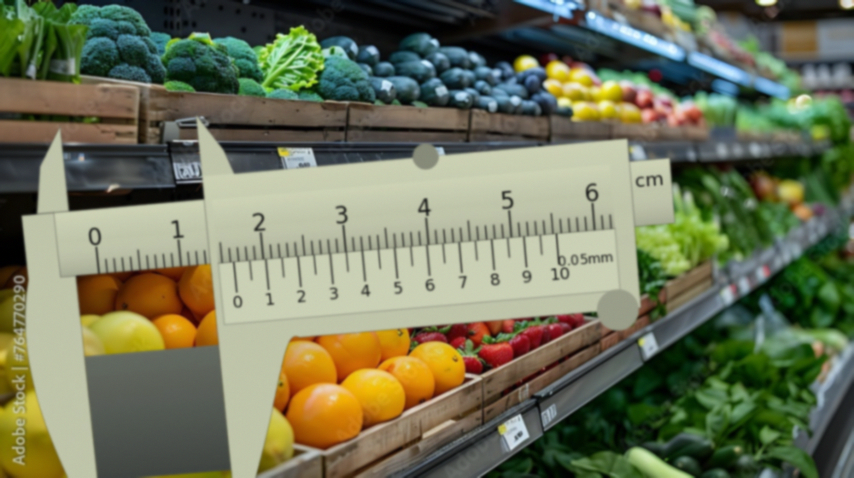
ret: 16.4mm
